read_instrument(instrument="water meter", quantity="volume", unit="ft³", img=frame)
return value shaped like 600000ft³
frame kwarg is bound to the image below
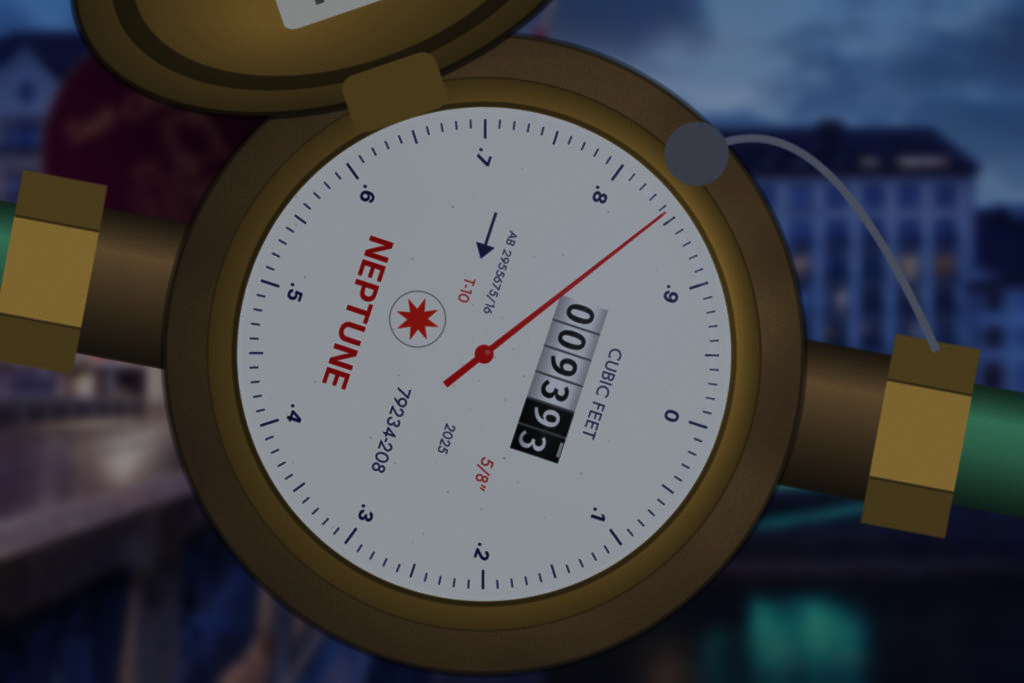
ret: 9392.84ft³
